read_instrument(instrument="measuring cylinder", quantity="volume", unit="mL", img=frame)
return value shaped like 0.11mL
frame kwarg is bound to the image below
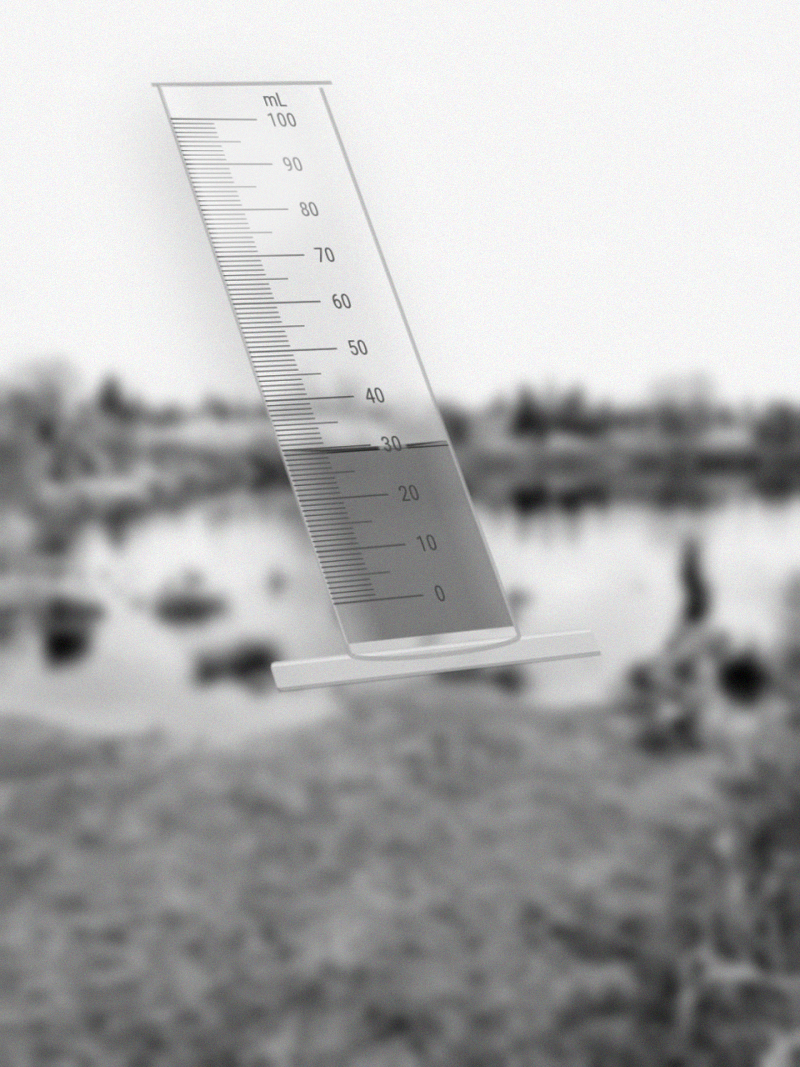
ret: 29mL
